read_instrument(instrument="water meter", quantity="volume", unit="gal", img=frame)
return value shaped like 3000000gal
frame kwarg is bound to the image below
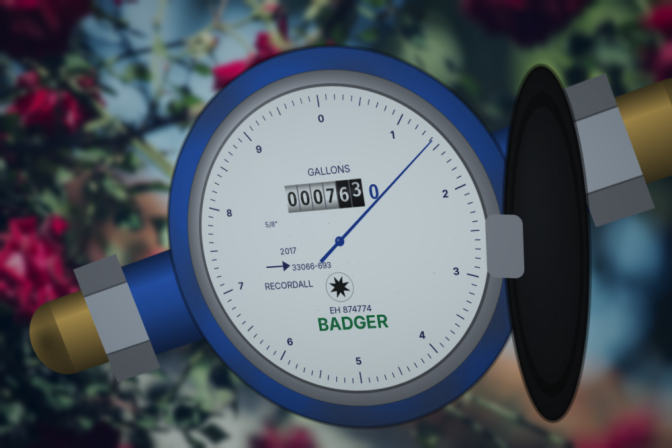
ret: 7631.4gal
